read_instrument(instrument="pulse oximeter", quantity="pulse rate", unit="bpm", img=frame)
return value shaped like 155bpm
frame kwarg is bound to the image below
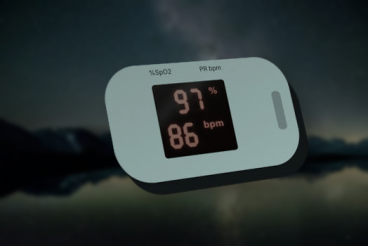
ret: 86bpm
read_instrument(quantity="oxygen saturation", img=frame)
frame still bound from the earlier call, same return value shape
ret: 97%
